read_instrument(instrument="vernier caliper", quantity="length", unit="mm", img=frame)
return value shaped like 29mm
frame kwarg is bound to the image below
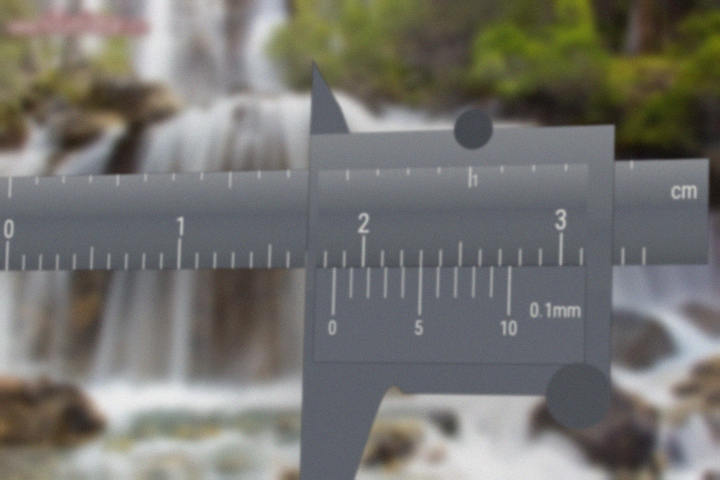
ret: 18.5mm
